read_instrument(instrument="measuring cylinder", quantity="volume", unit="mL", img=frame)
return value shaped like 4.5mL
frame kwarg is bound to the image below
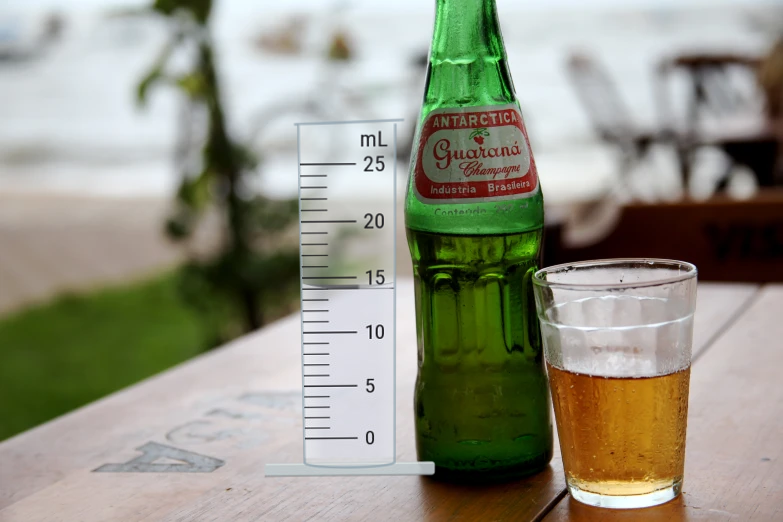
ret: 14mL
